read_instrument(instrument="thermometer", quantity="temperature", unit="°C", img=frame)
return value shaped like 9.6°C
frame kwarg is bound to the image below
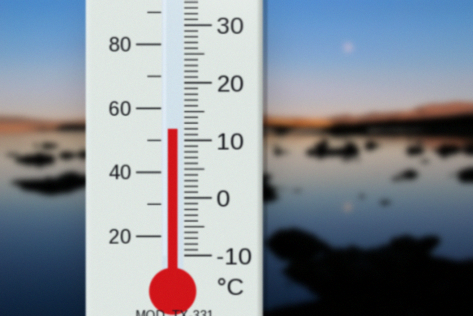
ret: 12°C
